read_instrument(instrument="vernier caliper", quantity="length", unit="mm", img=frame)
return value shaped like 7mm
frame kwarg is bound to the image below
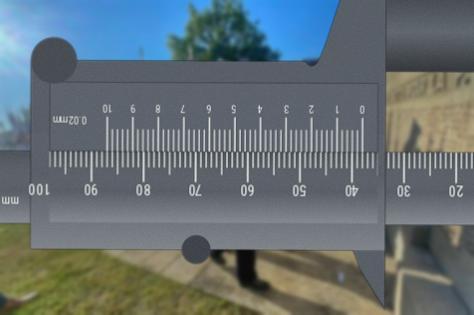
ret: 38.0mm
